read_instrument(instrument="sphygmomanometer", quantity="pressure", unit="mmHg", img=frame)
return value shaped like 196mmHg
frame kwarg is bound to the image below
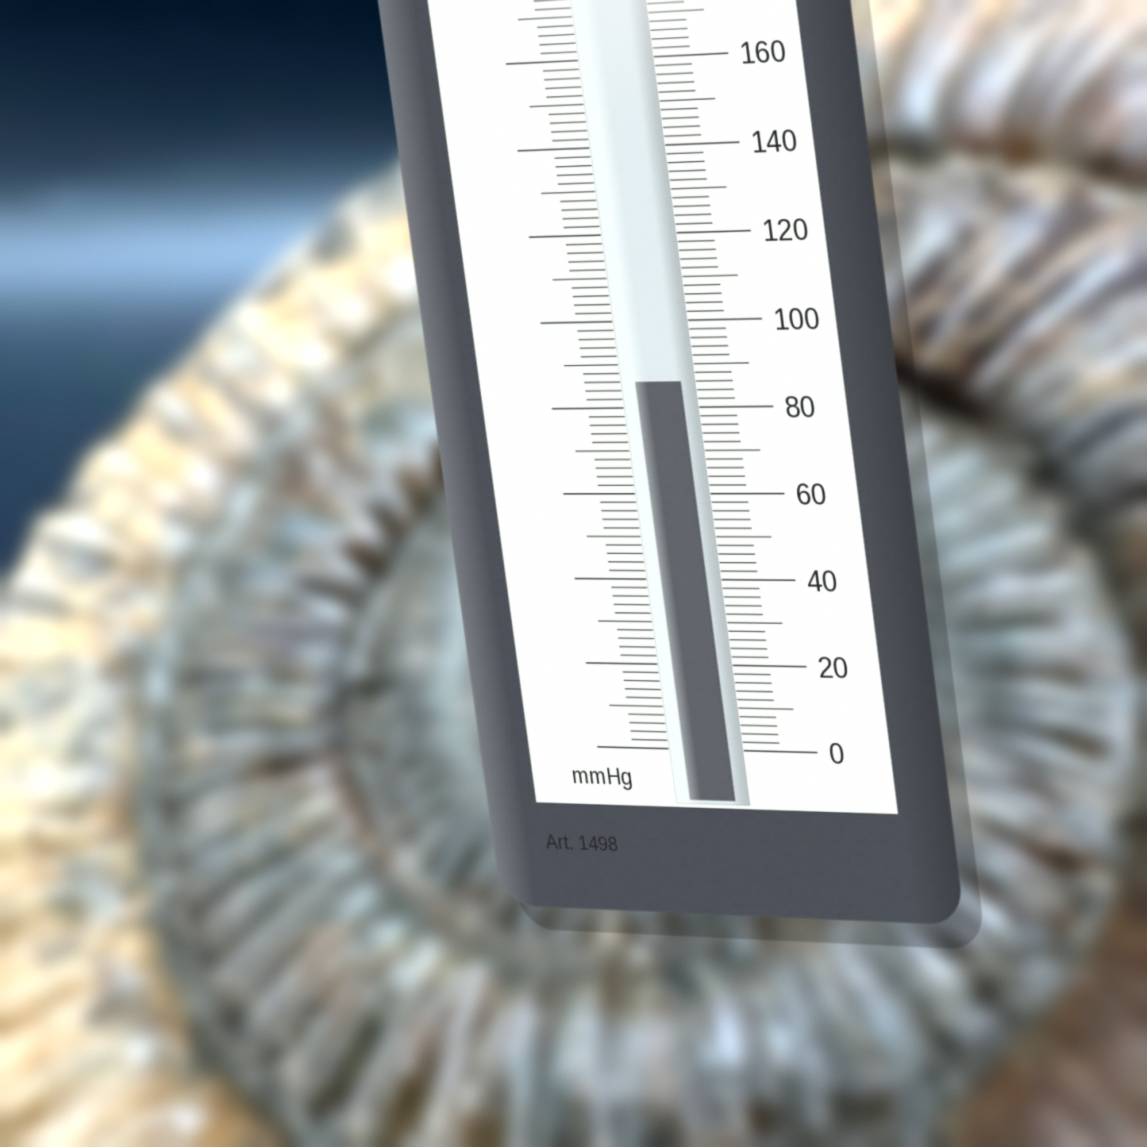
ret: 86mmHg
